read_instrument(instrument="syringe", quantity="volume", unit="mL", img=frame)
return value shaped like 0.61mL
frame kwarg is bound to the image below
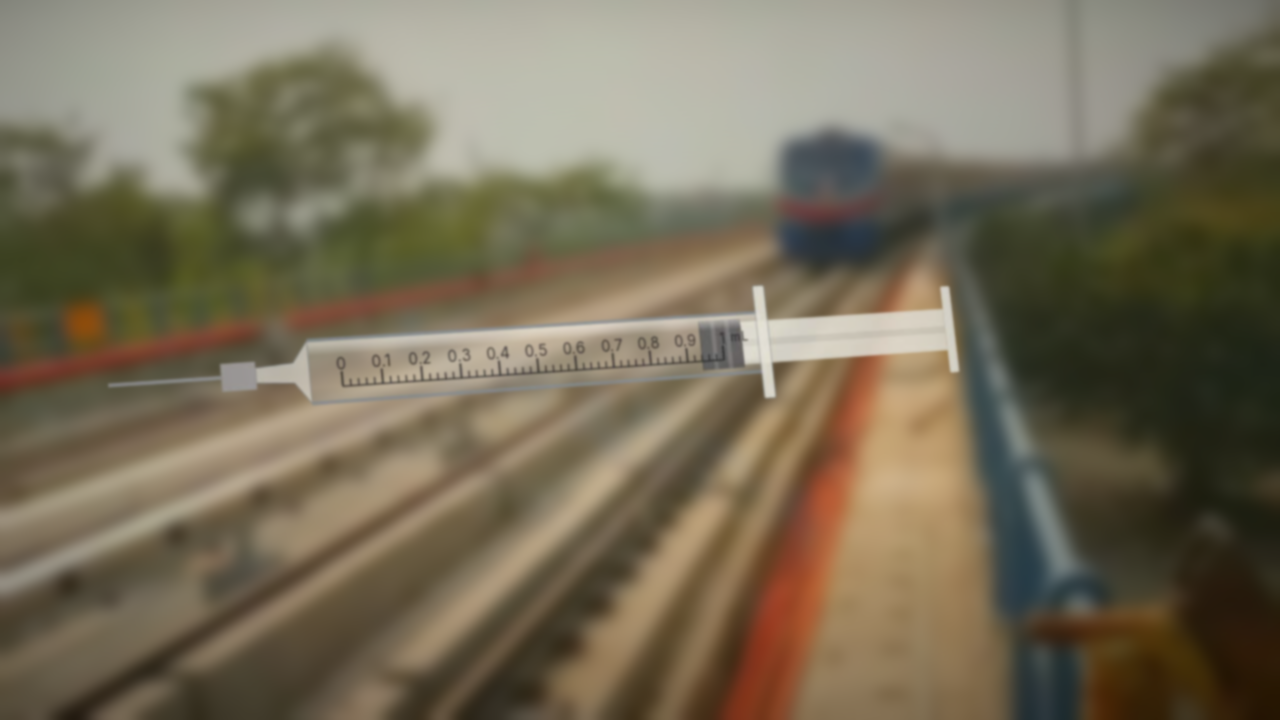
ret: 0.94mL
